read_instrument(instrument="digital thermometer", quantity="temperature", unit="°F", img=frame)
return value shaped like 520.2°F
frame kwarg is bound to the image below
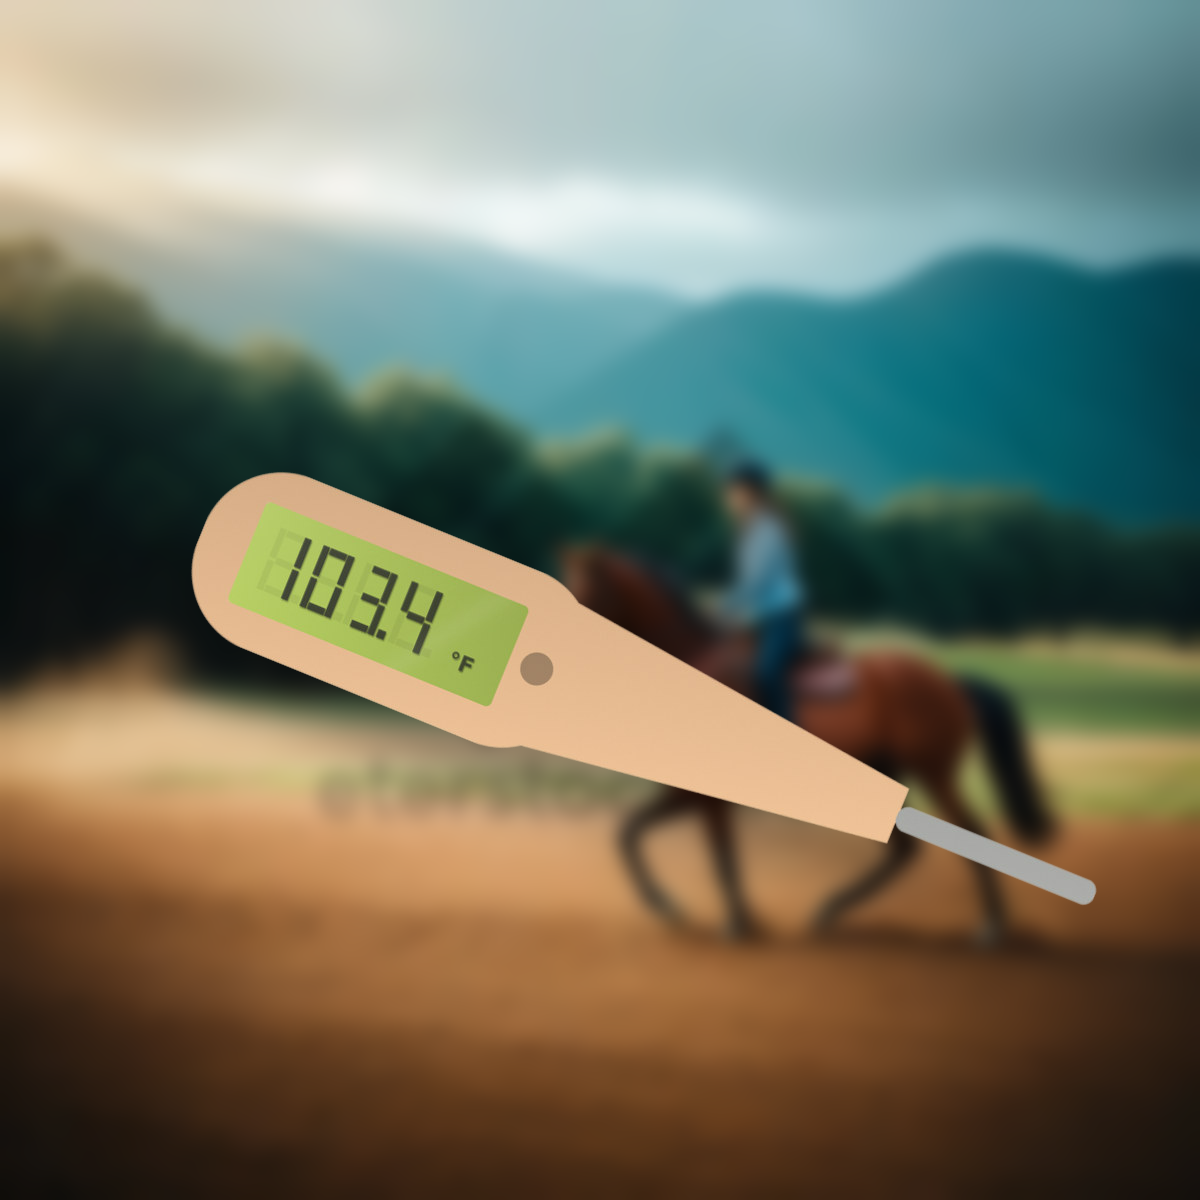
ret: 103.4°F
